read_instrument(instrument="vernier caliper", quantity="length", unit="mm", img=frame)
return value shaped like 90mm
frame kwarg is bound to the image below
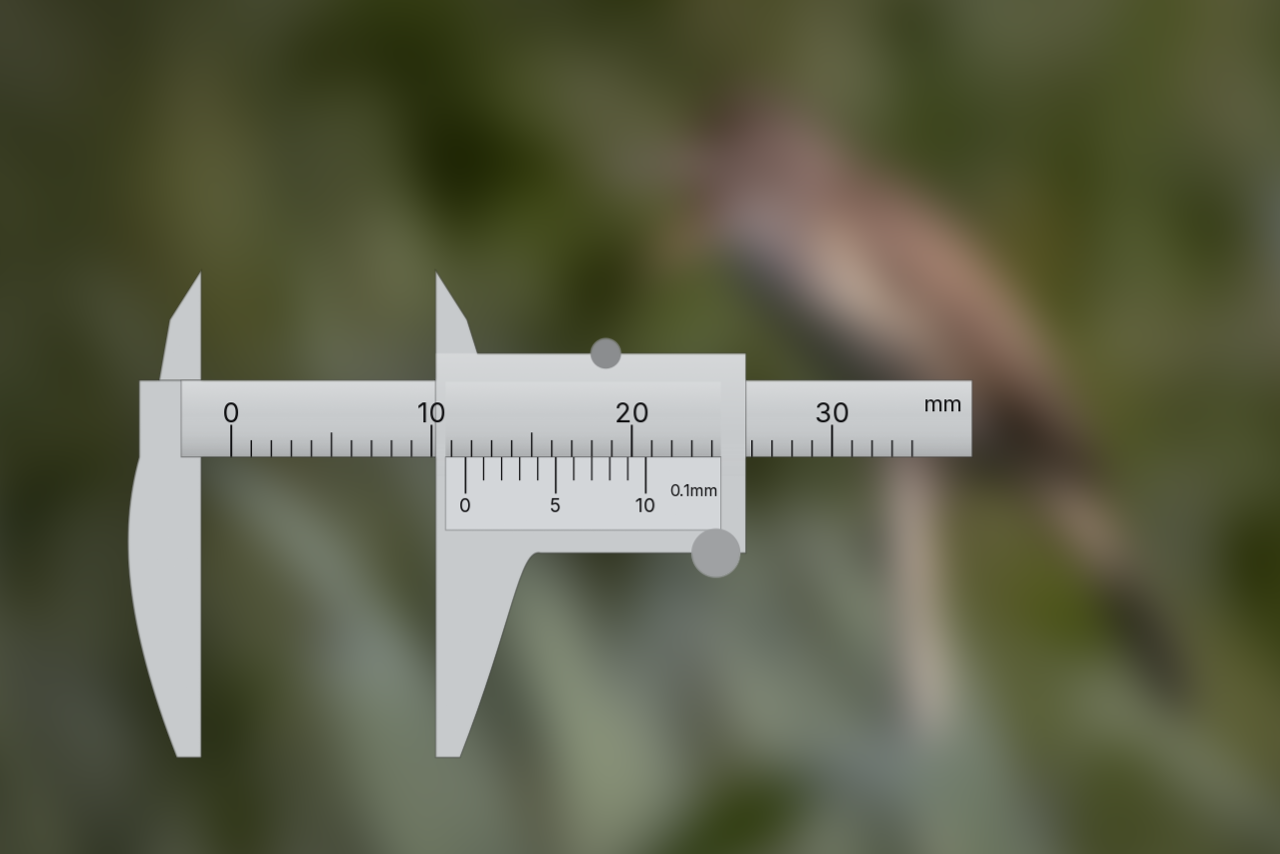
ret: 11.7mm
